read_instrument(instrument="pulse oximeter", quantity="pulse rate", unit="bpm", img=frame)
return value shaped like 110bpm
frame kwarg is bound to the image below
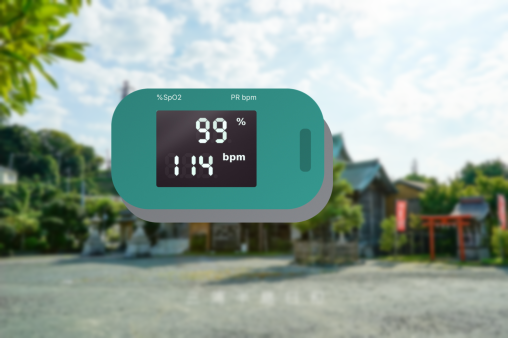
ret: 114bpm
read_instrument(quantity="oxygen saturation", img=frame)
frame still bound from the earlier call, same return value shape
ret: 99%
